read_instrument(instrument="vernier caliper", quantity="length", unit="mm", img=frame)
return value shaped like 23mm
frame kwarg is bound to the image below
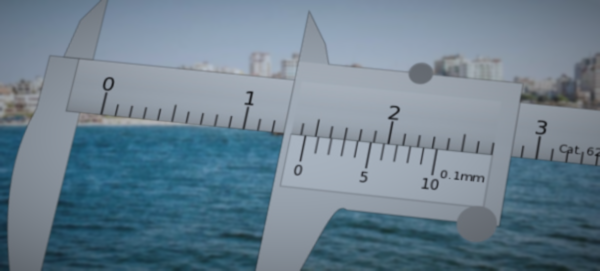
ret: 14.3mm
